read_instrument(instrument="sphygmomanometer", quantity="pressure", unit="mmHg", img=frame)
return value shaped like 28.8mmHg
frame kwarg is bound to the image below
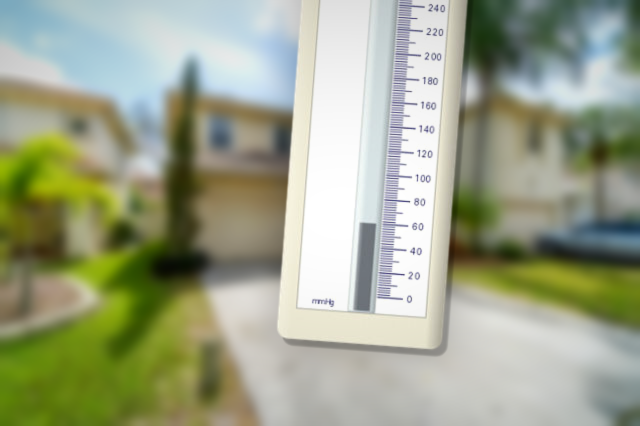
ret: 60mmHg
